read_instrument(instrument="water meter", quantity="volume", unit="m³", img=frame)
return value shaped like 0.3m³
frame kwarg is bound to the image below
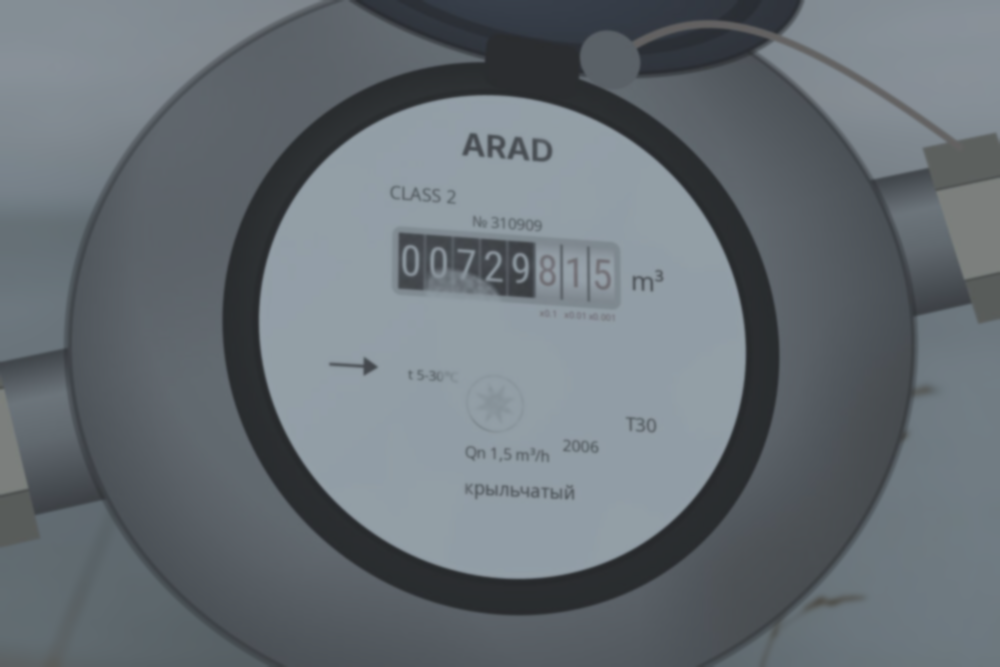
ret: 729.815m³
